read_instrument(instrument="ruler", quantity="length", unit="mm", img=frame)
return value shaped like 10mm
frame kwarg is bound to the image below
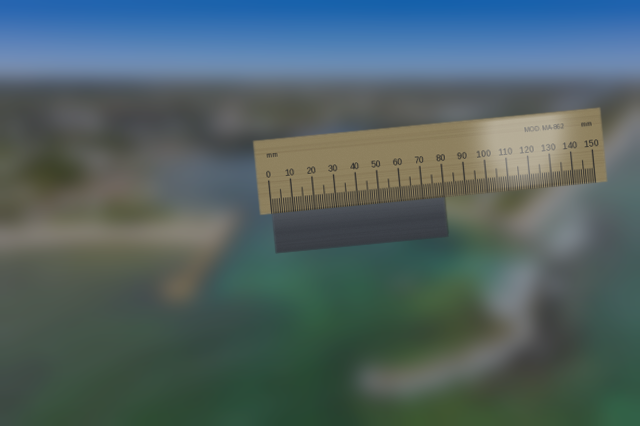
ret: 80mm
